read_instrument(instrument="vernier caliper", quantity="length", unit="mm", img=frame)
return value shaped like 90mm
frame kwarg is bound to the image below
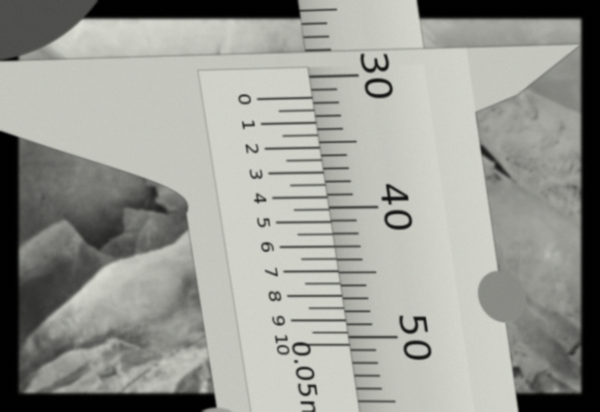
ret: 31.6mm
